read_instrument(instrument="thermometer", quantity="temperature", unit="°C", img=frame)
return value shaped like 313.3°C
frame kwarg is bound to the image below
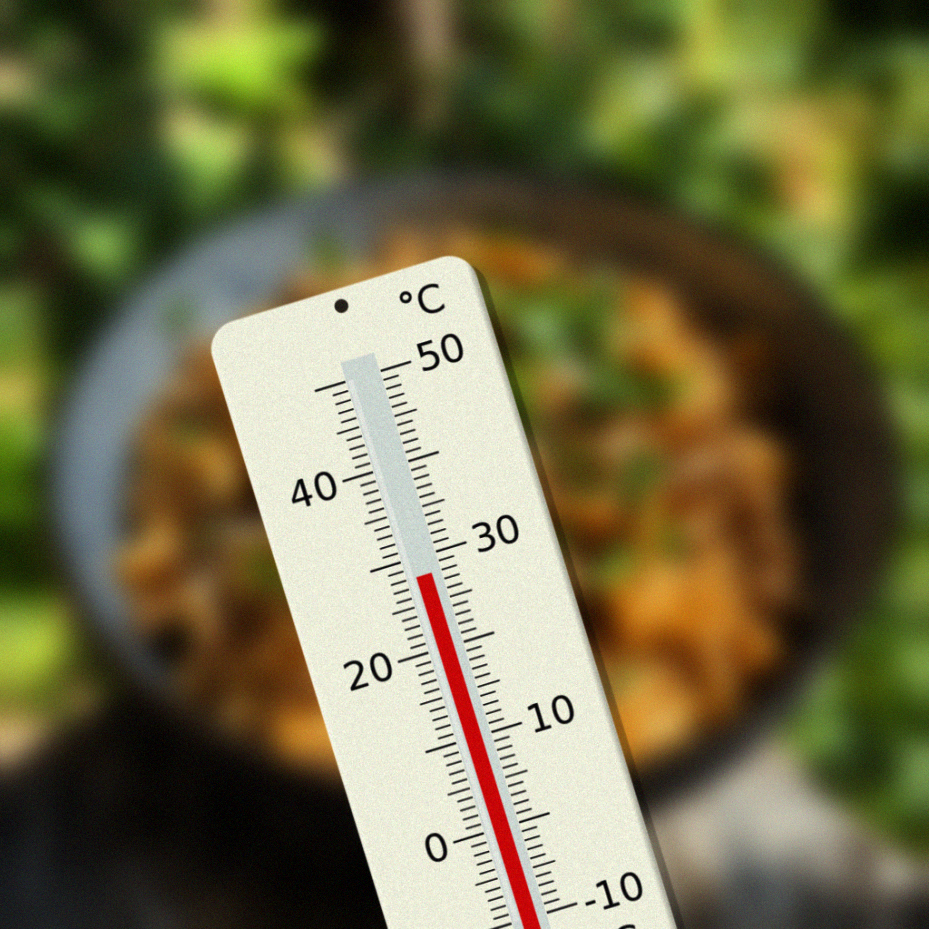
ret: 28°C
